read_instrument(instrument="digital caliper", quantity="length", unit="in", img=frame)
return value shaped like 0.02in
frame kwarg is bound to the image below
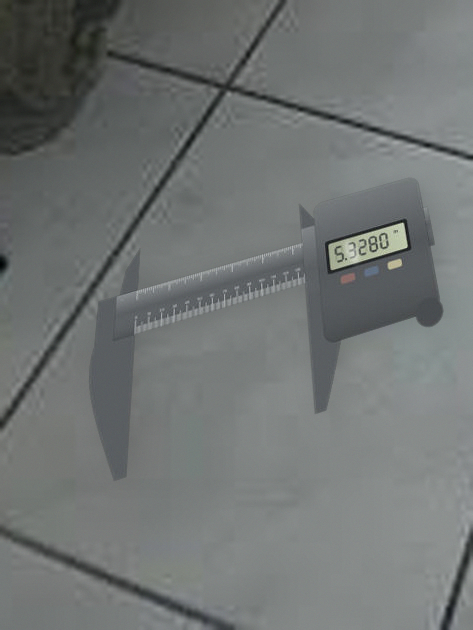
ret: 5.3280in
